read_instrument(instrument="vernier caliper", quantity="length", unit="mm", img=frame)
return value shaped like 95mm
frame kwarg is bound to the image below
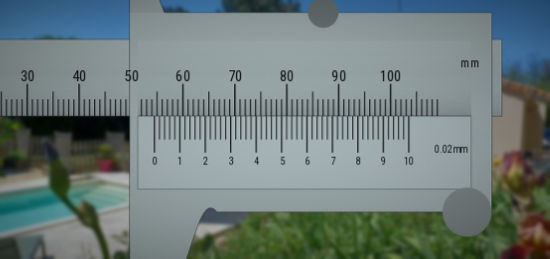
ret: 54.5mm
